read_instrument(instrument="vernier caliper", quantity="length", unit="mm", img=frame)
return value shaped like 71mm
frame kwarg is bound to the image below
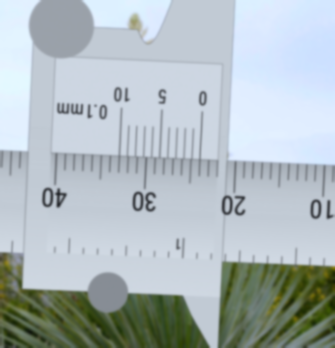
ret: 24.0mm
